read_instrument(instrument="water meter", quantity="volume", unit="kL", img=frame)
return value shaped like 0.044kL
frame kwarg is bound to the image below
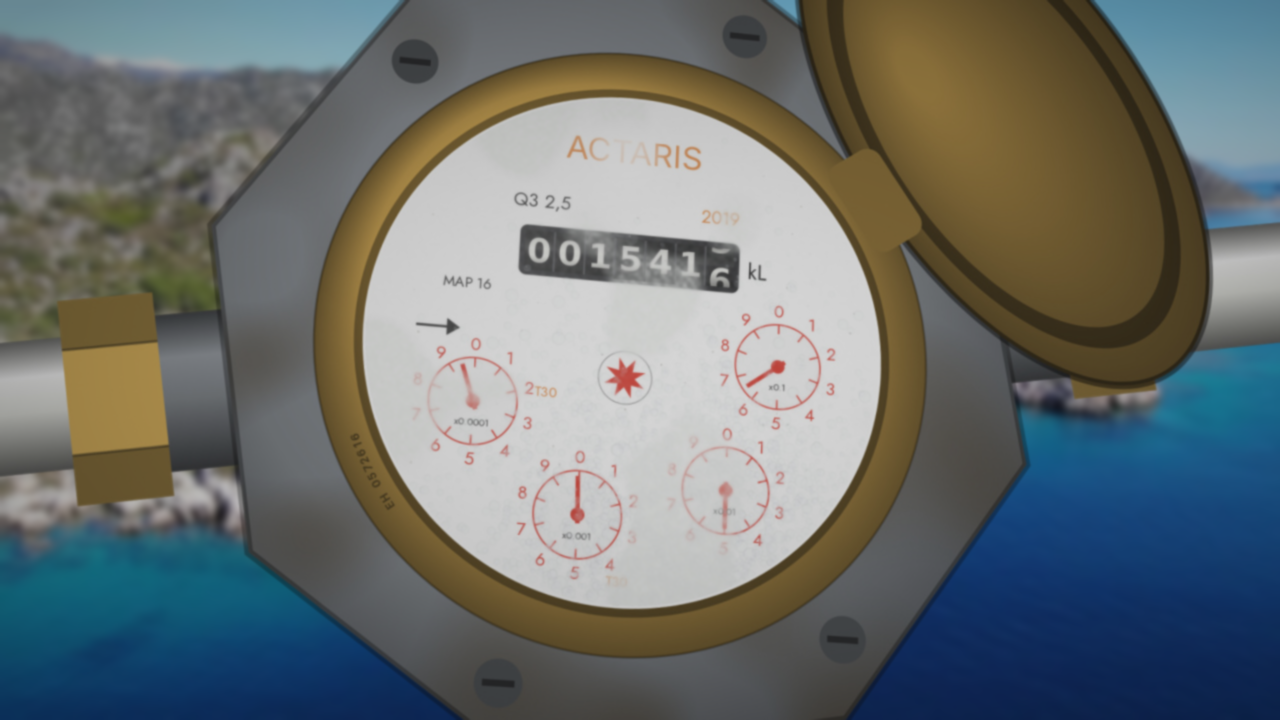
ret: 15415.6499kL
